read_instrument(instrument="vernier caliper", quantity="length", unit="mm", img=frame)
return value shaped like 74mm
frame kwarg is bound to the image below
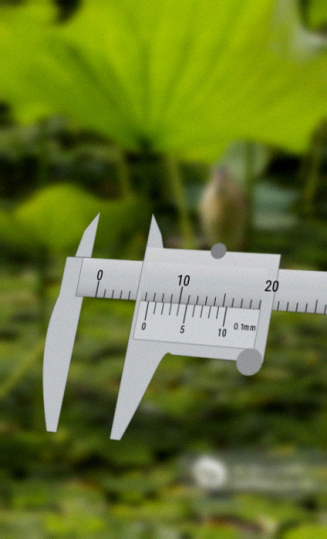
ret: 6.4mm
